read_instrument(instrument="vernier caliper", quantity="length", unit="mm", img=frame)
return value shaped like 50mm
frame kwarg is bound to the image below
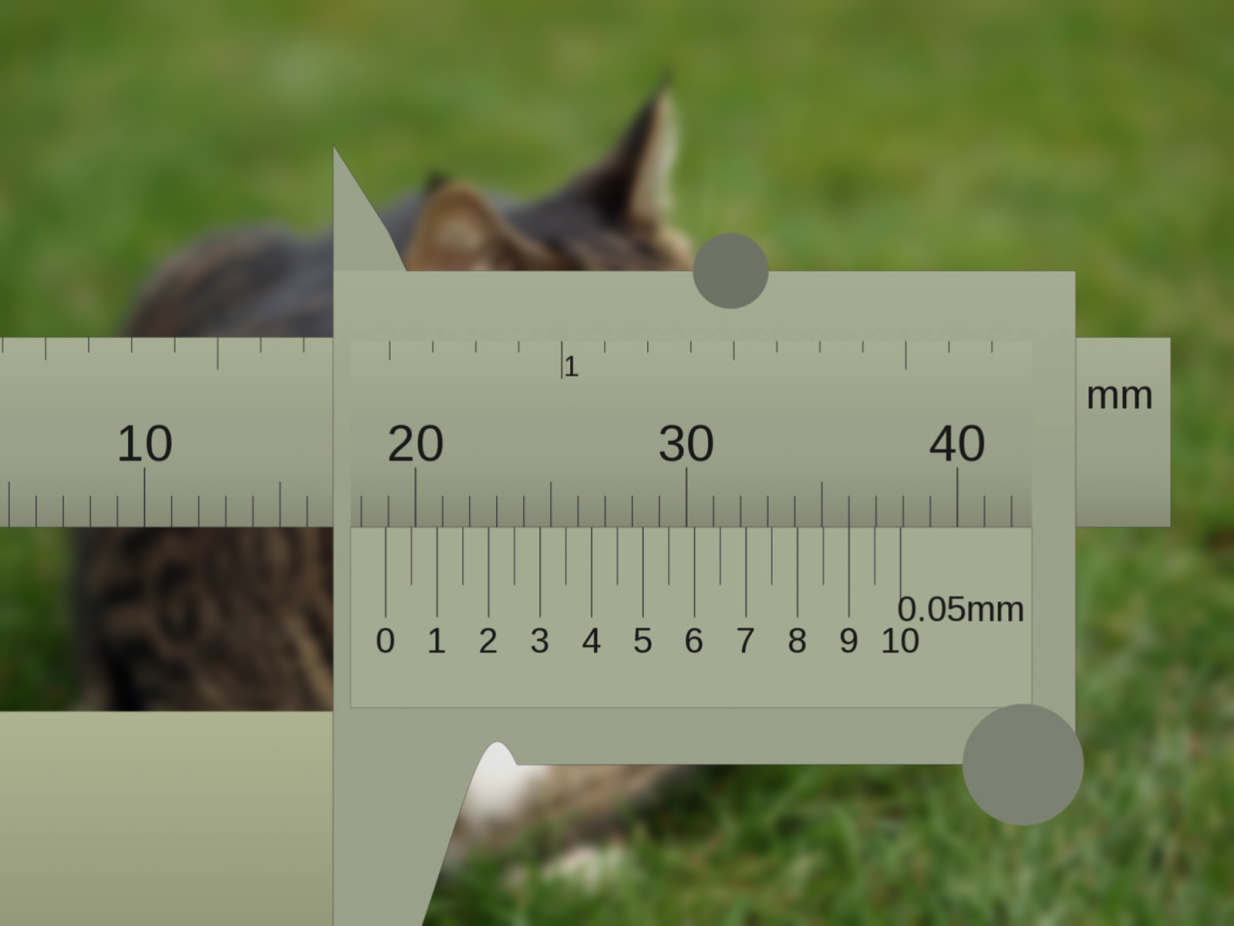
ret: 18.90mm
